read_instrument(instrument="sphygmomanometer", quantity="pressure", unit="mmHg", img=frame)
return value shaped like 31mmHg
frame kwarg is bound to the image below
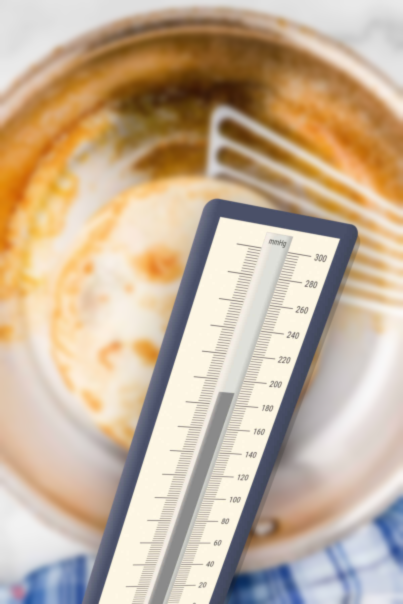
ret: 190mmHg
